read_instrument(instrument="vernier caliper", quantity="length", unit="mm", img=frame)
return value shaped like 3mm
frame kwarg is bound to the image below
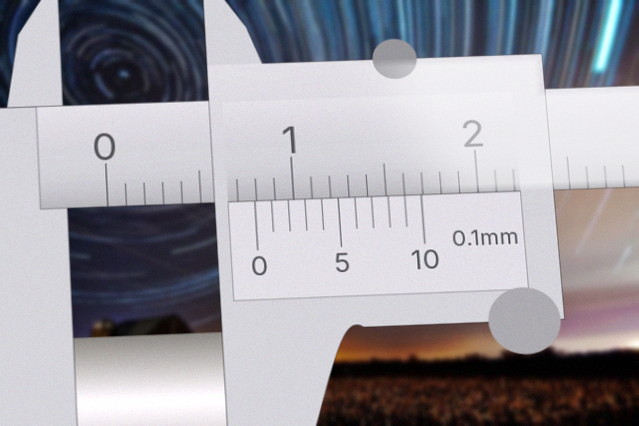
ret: 7.9mm
